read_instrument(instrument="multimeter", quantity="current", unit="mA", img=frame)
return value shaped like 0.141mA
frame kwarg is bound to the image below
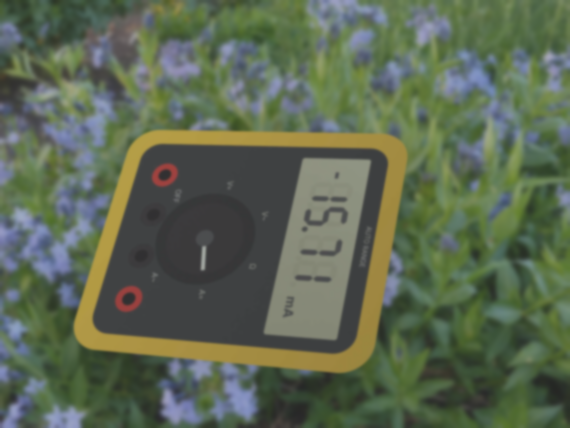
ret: -15.71mA
